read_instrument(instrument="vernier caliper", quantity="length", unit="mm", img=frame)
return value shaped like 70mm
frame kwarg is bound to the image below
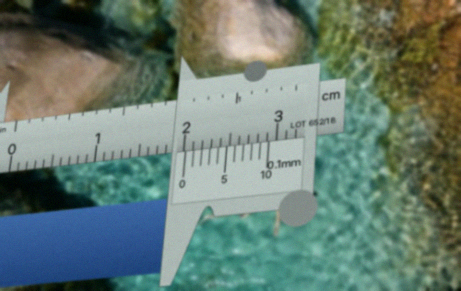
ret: 20.2mm
